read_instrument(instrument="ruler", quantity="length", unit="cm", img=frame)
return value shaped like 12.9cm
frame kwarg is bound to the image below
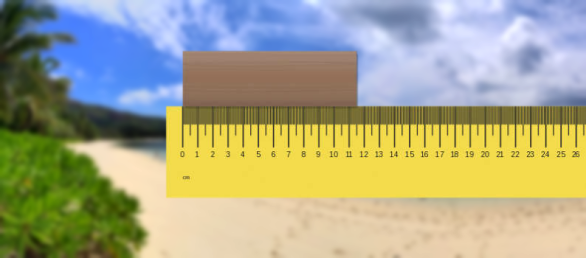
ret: 11.5cm
